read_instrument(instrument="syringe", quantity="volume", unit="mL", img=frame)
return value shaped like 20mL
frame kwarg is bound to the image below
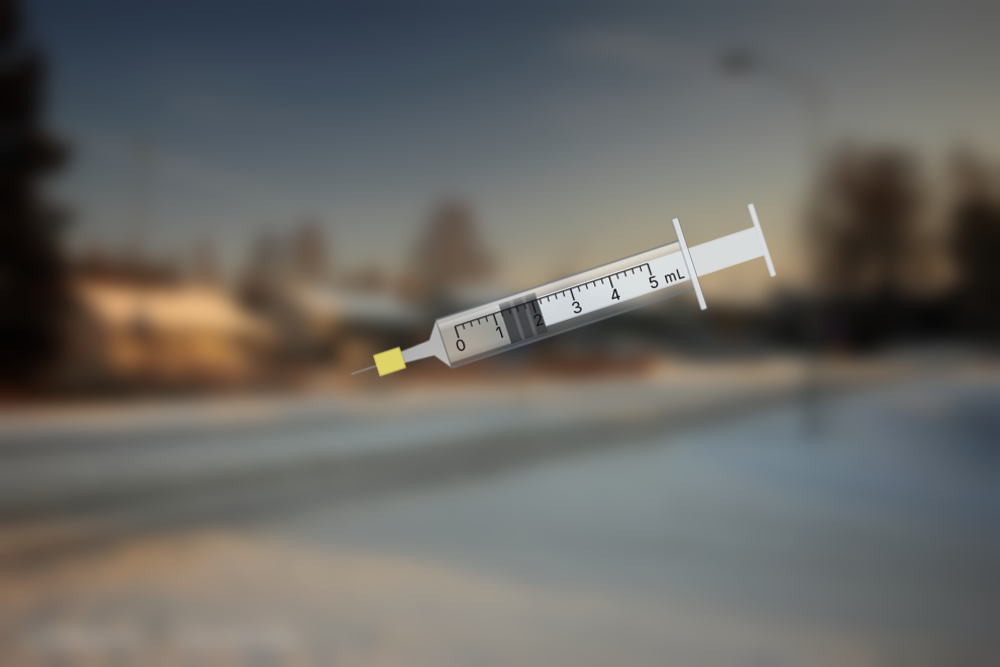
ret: 1.2mL
